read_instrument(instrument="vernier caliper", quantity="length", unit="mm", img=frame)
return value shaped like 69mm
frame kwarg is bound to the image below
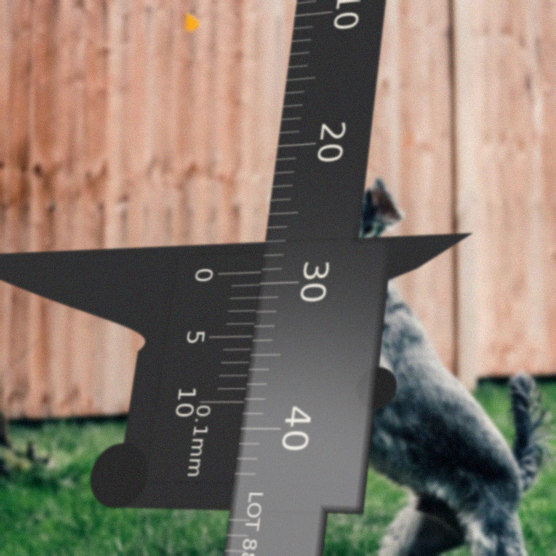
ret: 29.2mm
